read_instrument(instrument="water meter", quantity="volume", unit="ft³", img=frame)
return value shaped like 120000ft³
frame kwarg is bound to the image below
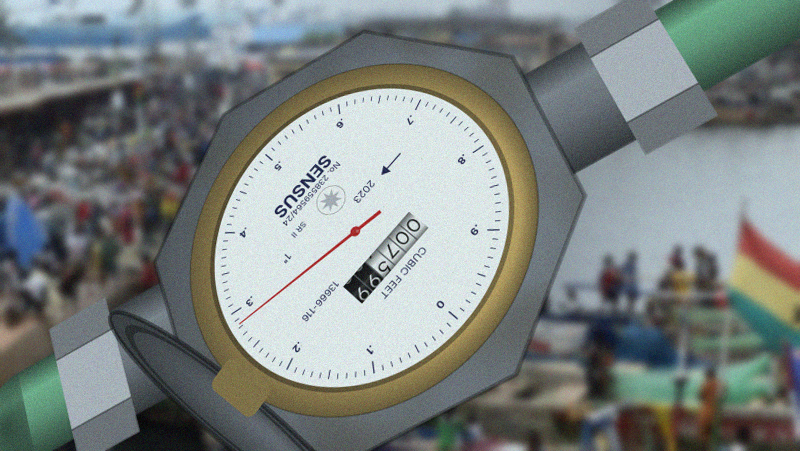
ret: 7599.28ft³
